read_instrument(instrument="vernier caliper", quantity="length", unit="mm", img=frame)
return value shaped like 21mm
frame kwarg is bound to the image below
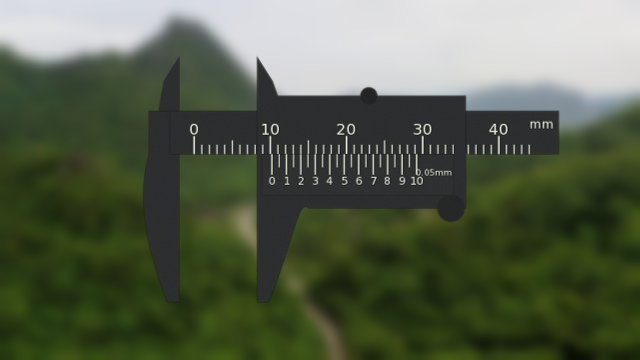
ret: 10.2mm
